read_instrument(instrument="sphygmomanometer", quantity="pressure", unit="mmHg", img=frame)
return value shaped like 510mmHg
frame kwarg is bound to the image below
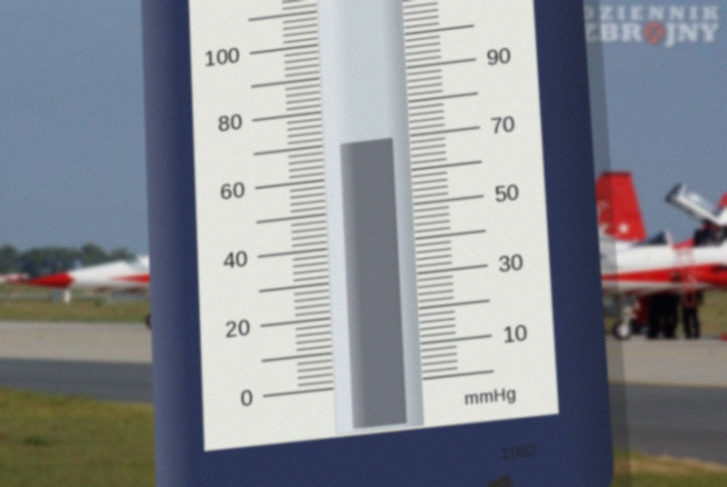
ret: 70mmHg
